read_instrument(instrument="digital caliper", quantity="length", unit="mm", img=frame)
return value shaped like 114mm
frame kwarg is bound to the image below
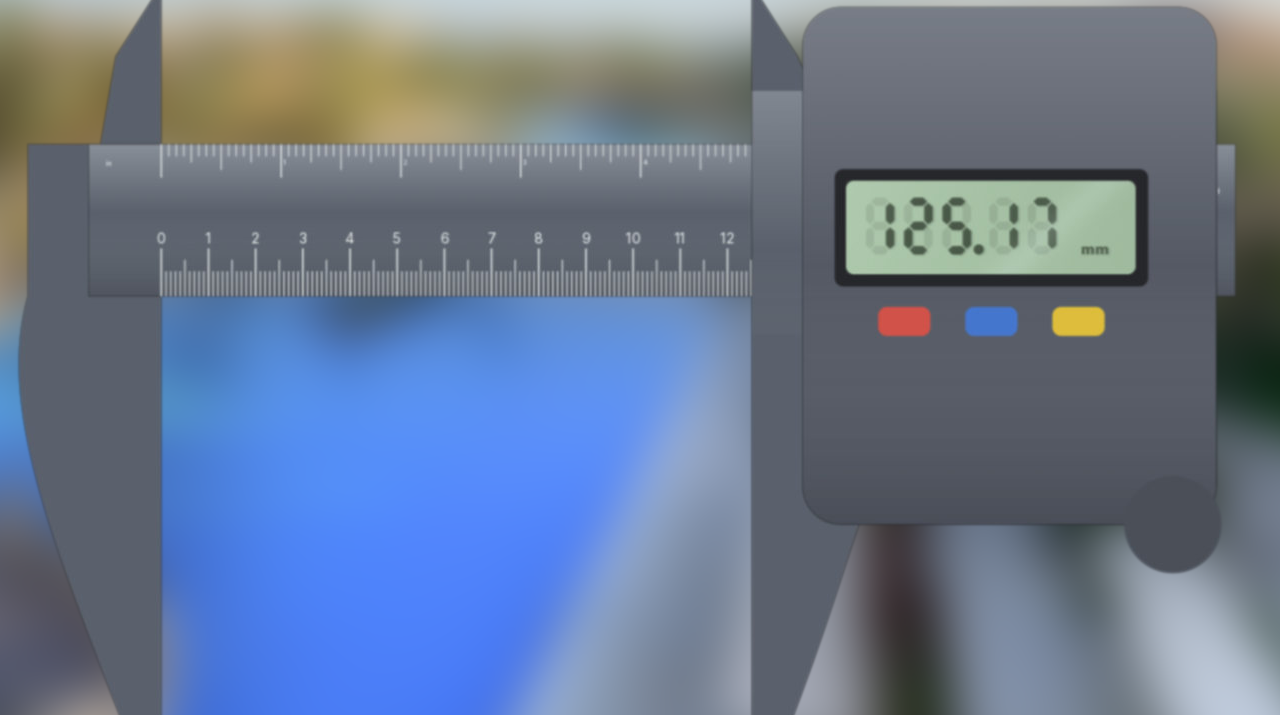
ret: 125.17mm
